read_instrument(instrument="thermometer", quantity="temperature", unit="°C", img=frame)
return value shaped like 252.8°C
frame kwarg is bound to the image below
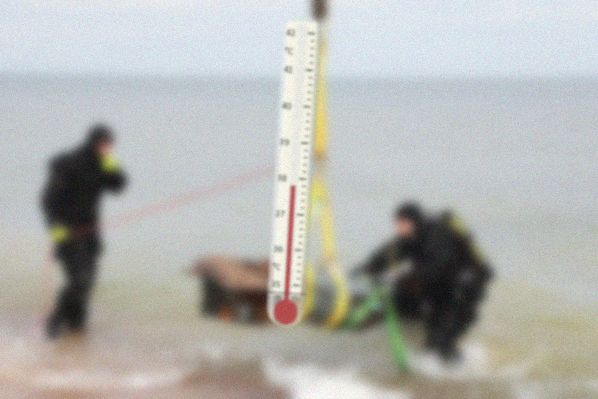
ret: 37.8°C
